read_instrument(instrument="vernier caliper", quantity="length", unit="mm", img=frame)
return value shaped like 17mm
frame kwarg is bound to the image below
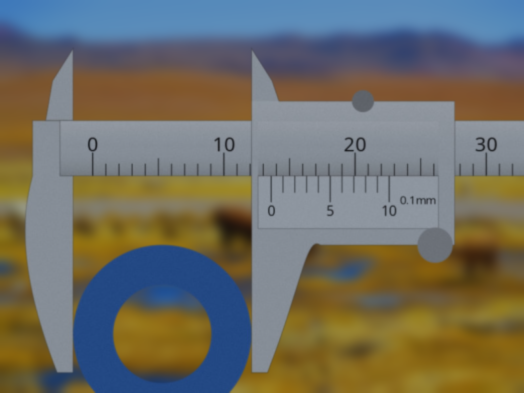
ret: 13.6mm
